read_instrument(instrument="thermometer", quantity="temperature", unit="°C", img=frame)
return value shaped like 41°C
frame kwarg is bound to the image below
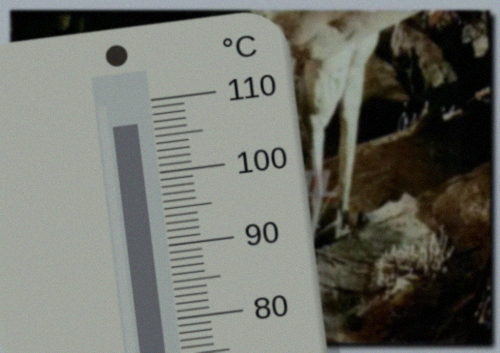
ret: 107°C
